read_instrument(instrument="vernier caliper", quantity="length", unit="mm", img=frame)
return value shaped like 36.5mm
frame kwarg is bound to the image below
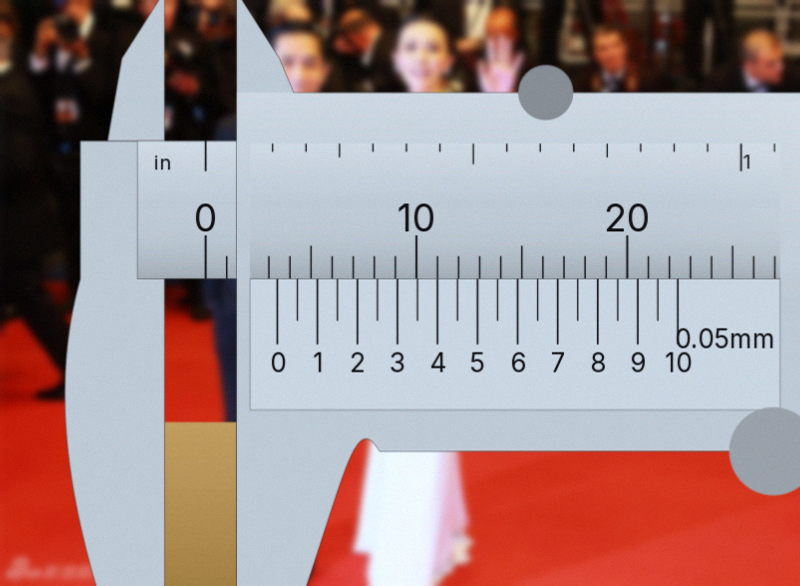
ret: 3.4mm
